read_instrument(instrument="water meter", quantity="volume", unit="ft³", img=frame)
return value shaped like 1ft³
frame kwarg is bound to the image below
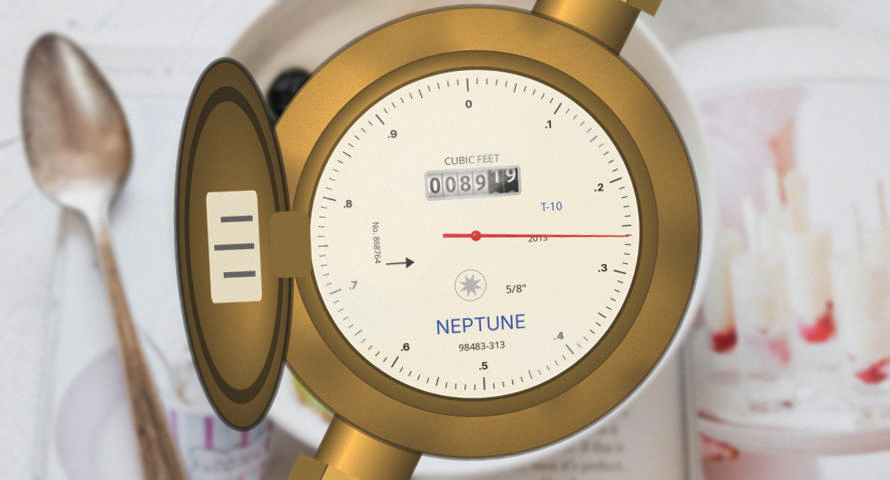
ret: 8919.26ft³
